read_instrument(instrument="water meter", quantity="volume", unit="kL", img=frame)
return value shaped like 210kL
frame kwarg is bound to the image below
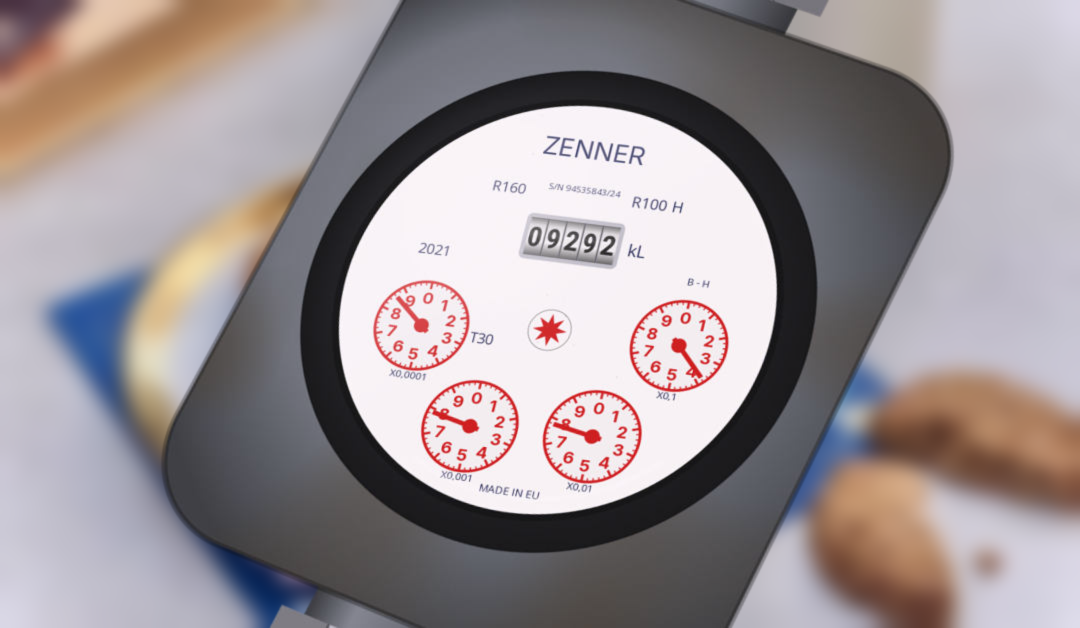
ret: 9292.3778kL
